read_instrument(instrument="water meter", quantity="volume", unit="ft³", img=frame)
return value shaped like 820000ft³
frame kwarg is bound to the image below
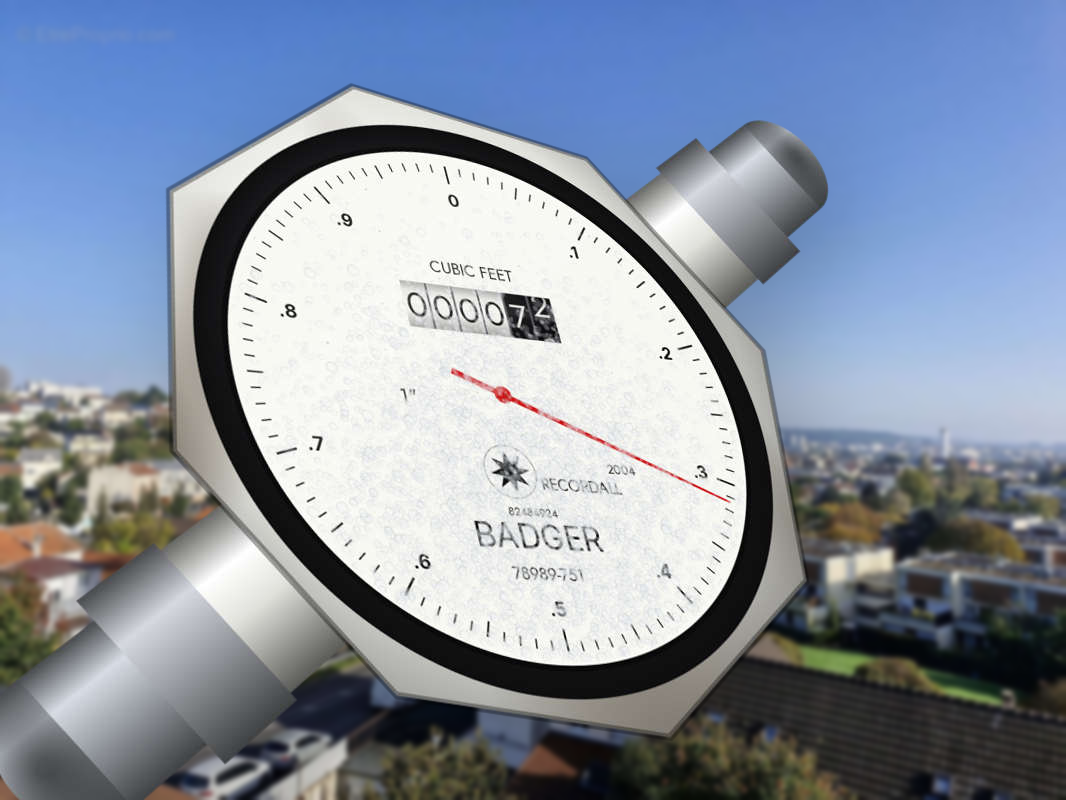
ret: 72.31ft³
